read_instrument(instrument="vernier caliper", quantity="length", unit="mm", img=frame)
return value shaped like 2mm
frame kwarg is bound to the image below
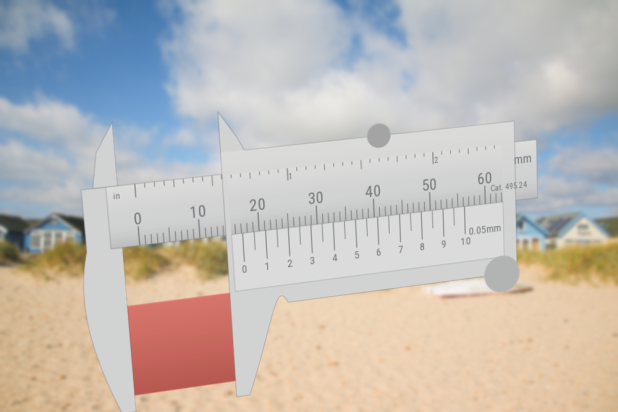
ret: 17.2mm
